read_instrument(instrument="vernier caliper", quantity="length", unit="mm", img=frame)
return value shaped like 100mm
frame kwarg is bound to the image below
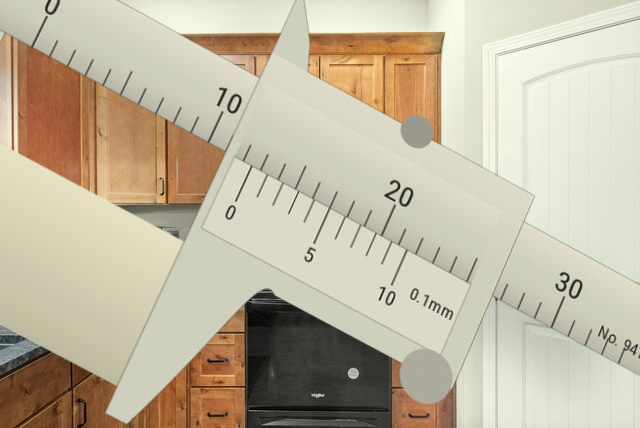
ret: 12.5mm
